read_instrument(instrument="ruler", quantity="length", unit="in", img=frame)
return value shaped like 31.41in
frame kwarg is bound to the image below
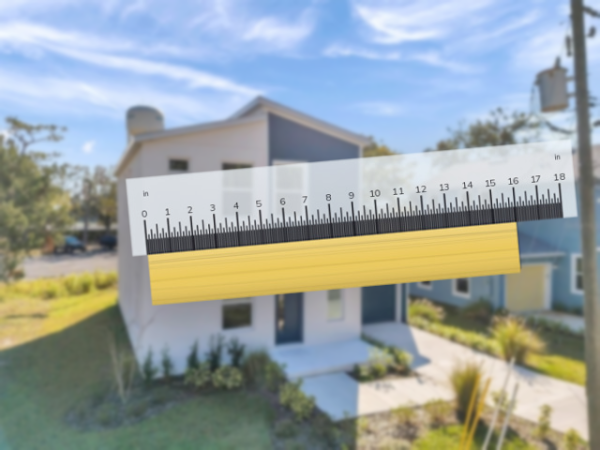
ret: 16in
